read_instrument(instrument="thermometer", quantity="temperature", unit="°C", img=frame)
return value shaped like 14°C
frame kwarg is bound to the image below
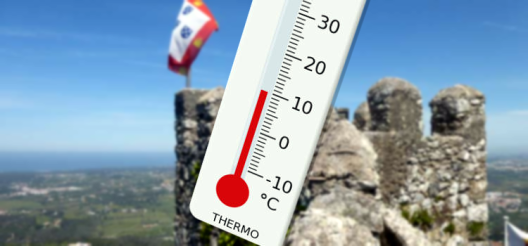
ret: 10°C
